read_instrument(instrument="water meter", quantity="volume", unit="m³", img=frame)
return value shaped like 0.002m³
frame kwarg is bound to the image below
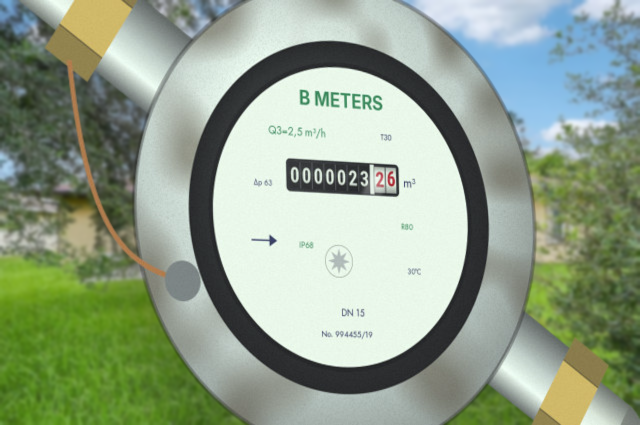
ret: 23.26m³
